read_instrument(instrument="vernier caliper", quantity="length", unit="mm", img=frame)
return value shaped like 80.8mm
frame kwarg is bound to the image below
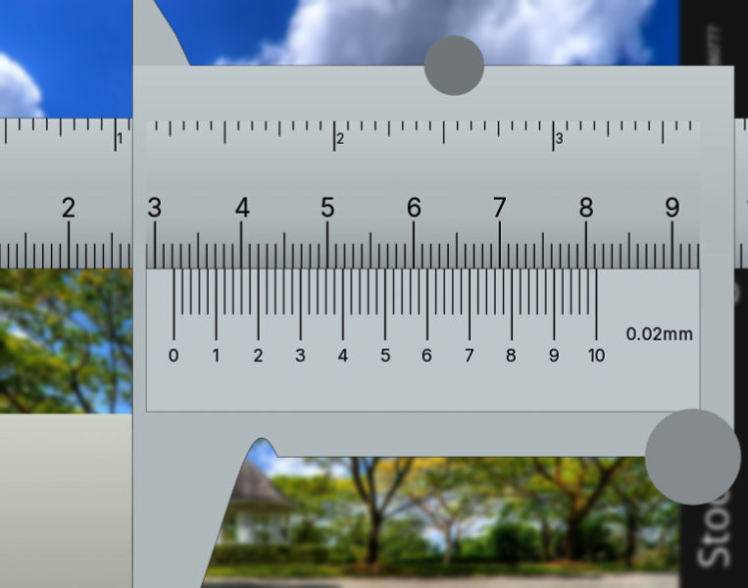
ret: 32.2mm
